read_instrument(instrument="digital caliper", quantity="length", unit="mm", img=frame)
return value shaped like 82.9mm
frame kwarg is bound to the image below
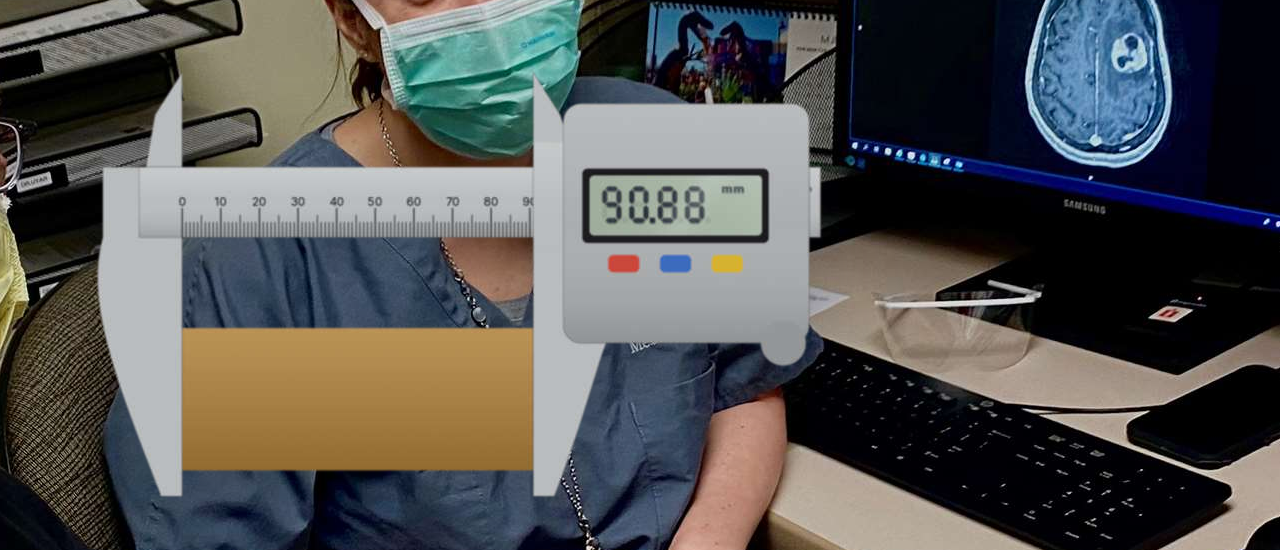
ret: 90.88mm
